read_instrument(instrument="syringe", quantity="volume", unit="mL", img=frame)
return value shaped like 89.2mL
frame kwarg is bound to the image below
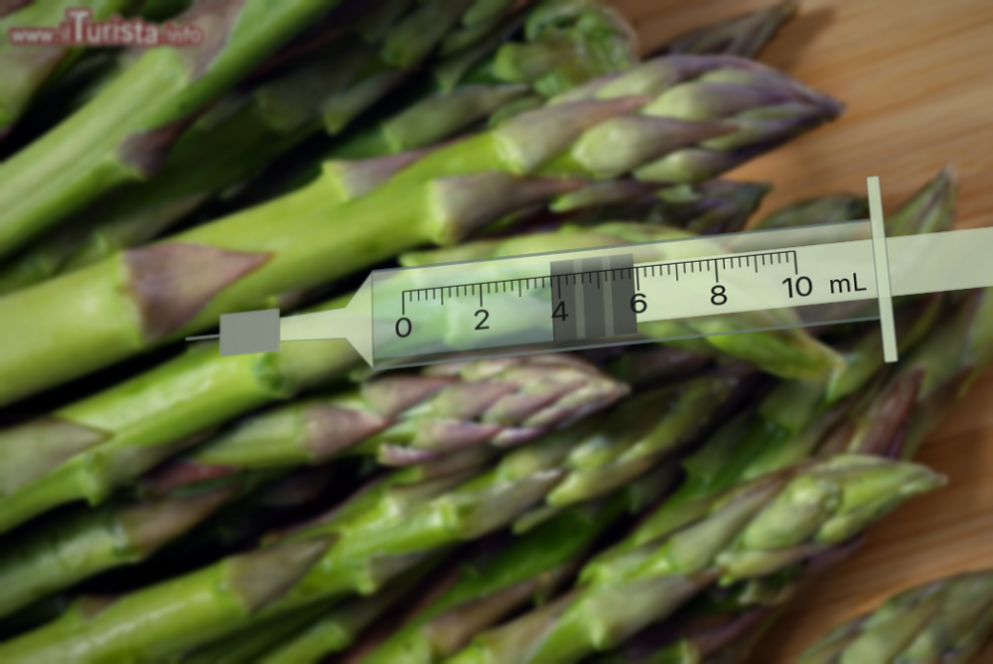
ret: 3.8mL
